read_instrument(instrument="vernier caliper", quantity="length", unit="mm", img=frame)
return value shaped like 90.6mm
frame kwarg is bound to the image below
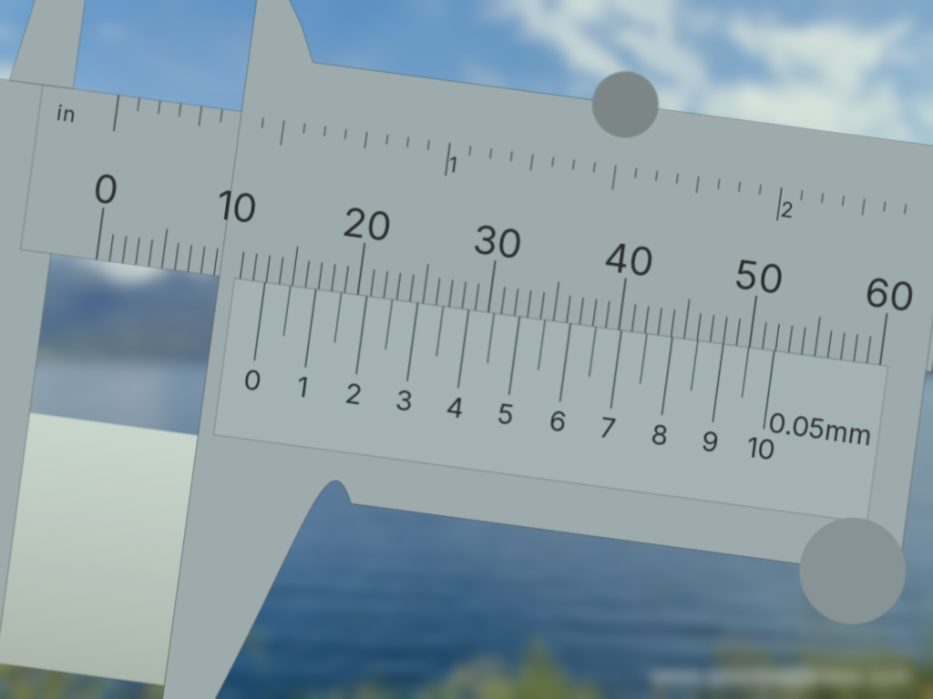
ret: 12.9mm
